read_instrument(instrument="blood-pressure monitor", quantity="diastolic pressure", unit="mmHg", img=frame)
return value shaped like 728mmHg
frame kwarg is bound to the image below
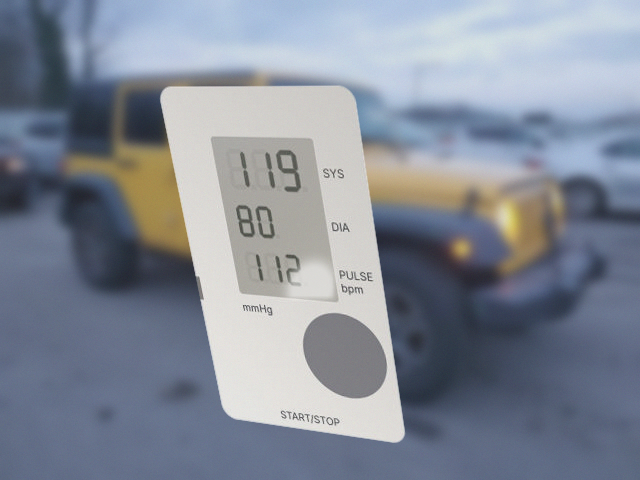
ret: 80mmHg
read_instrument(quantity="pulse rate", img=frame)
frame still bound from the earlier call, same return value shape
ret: 112bpm
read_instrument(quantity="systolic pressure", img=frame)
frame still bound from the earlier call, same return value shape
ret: 119mmHg
